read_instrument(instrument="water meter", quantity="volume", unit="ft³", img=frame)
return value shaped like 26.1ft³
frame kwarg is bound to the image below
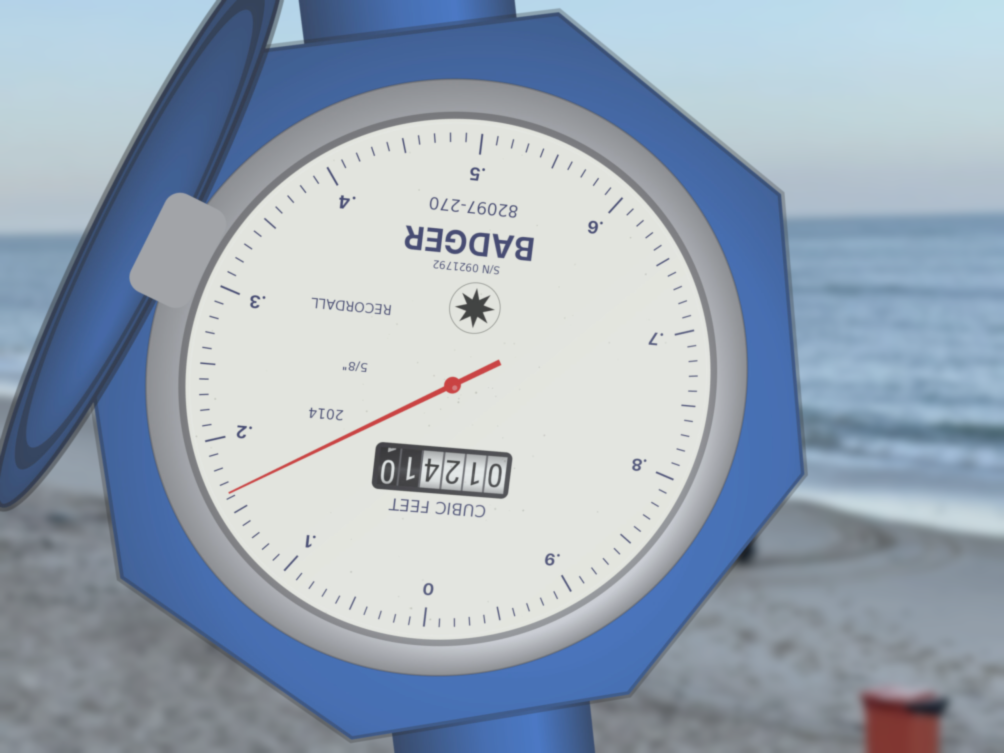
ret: 12410.16ft³
